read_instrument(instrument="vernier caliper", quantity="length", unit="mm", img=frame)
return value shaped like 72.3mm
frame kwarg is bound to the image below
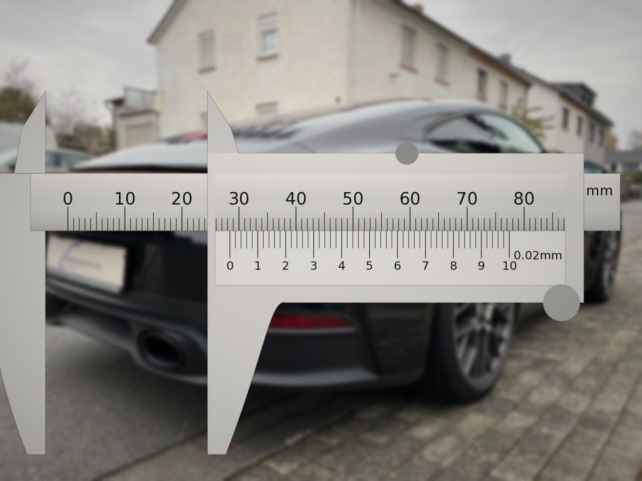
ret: 28.4mm
